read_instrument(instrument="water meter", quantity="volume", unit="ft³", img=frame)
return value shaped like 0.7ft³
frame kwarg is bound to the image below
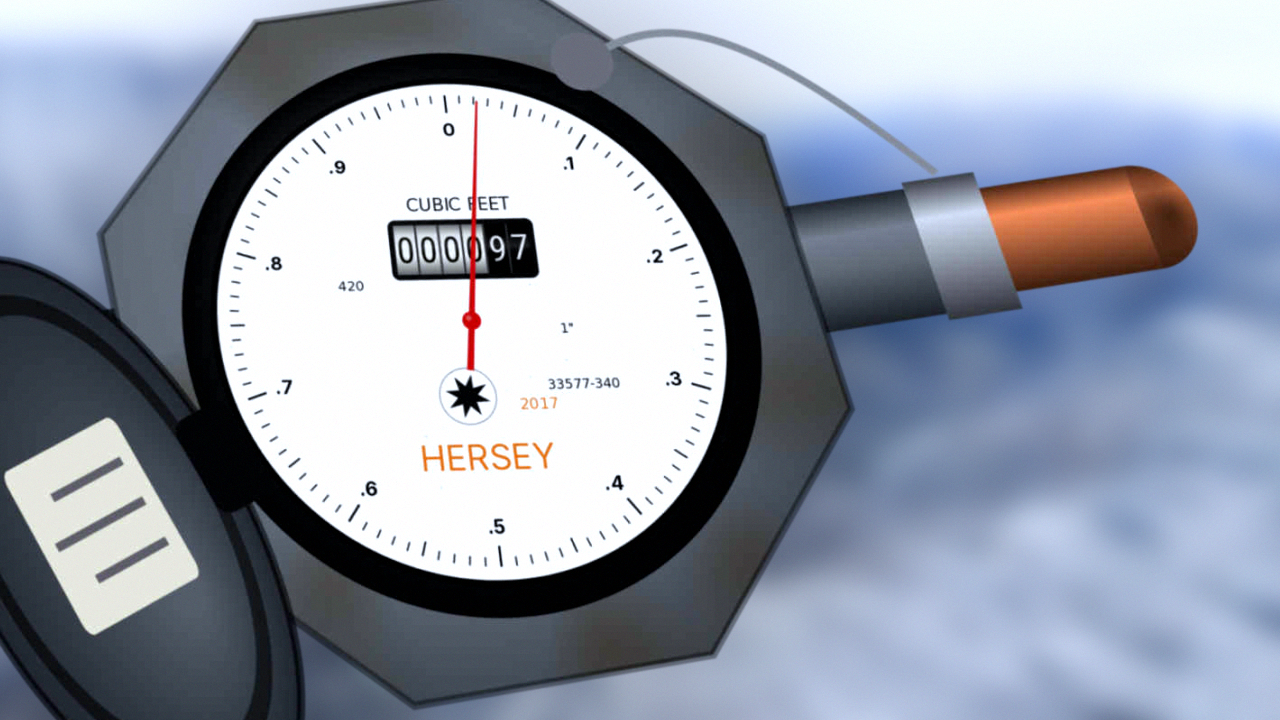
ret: 97.02ft³
